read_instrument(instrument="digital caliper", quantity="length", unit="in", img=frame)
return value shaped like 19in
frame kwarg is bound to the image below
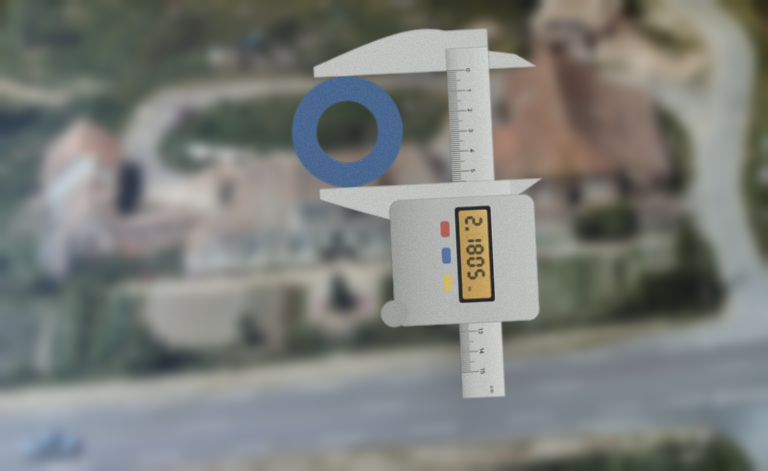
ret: 2.1805in
